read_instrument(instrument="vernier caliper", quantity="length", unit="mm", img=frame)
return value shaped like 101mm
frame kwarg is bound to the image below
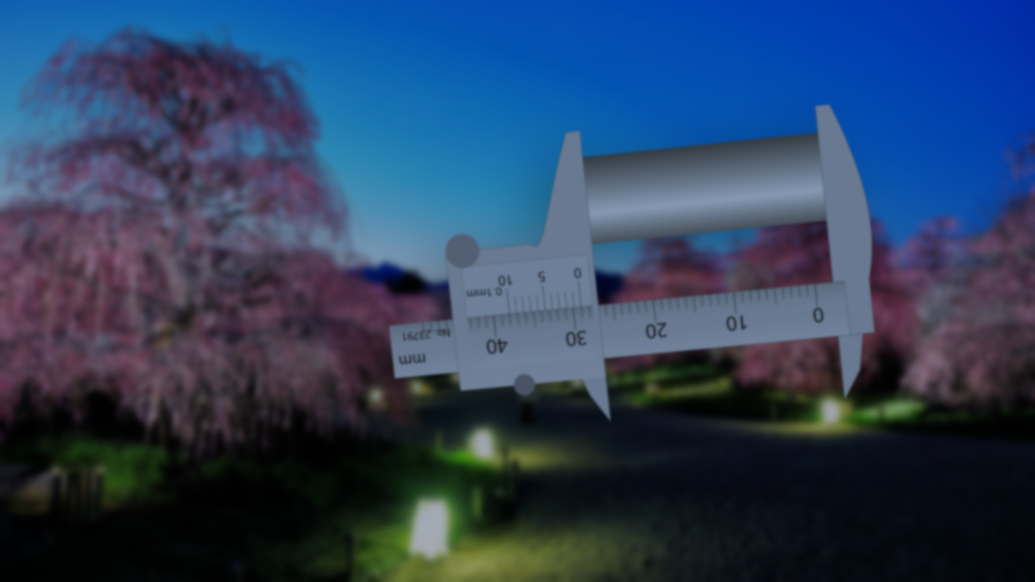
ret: 29.0mm
